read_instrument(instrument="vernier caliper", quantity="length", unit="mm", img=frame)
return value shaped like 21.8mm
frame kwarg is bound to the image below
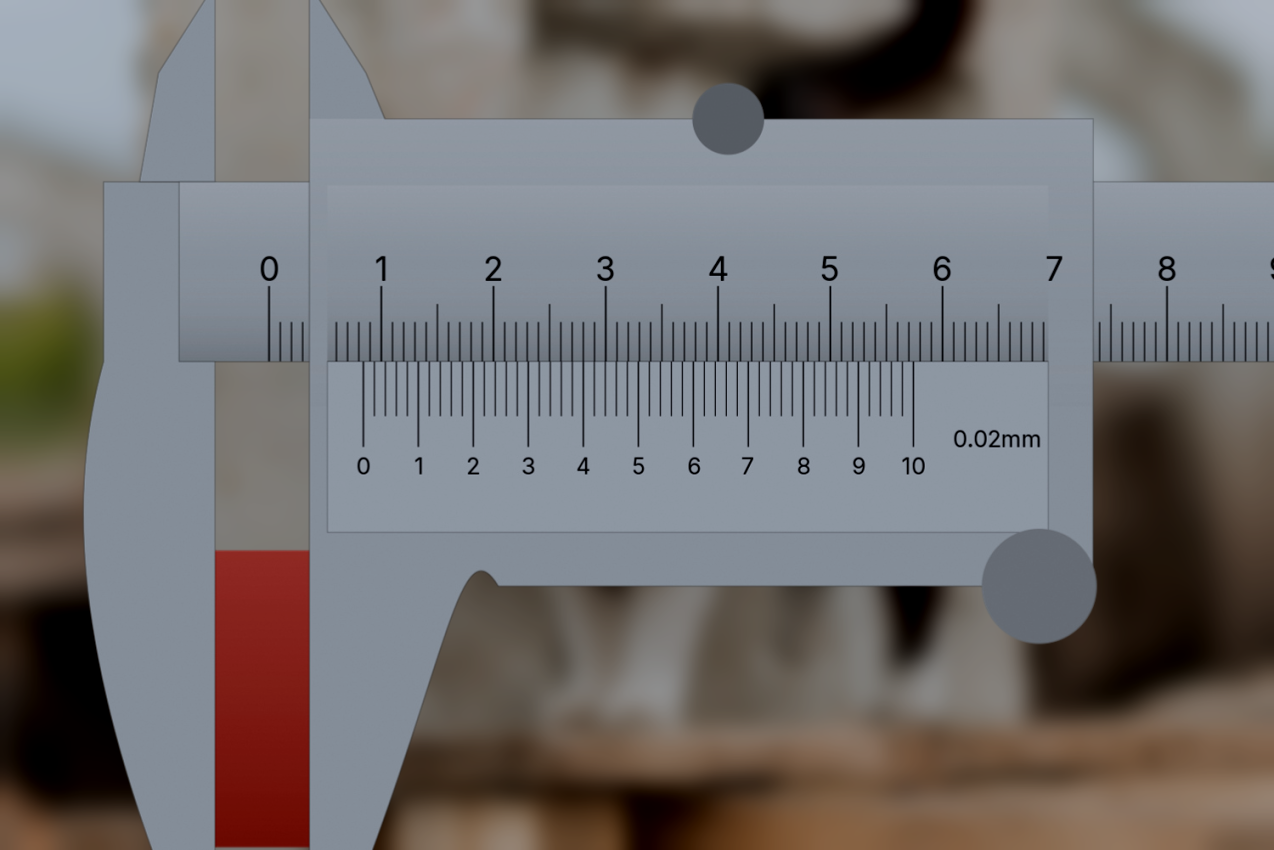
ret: 8.4mm
